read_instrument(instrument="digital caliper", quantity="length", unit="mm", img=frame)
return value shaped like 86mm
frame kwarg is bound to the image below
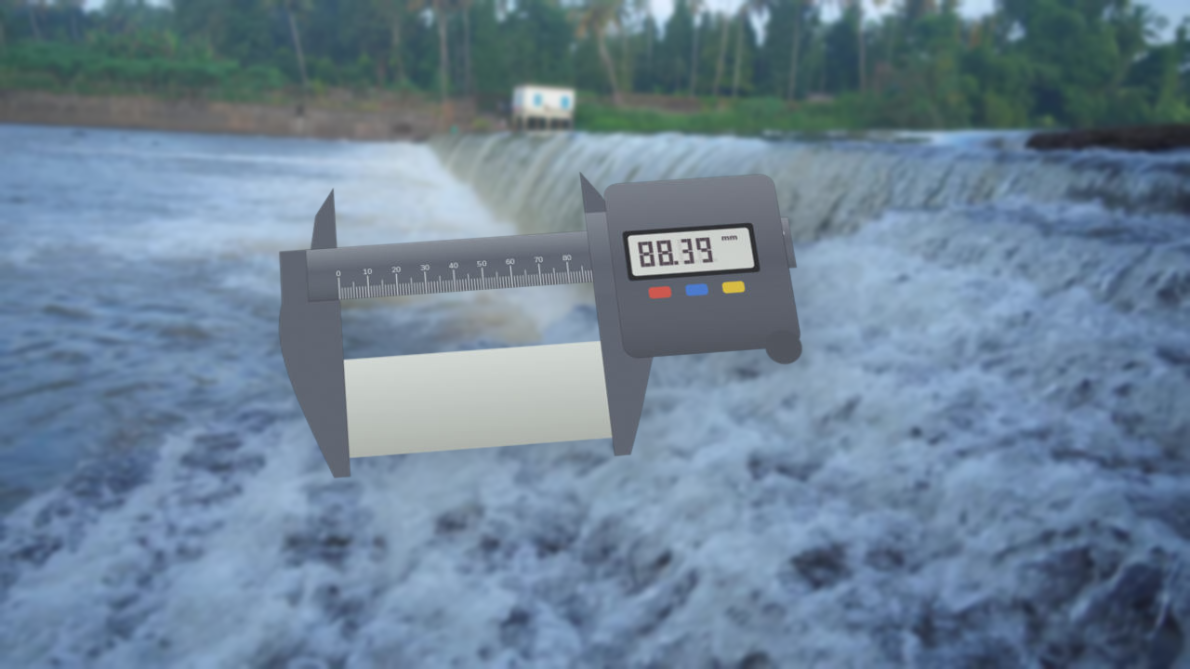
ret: 88.39mm
